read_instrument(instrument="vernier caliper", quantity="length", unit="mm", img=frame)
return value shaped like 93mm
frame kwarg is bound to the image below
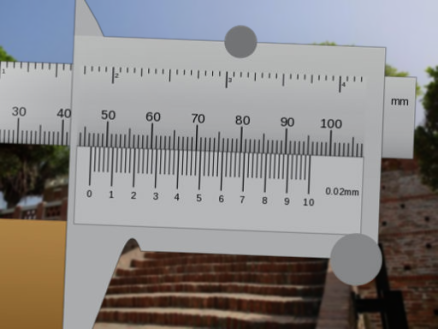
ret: 46.5mm
